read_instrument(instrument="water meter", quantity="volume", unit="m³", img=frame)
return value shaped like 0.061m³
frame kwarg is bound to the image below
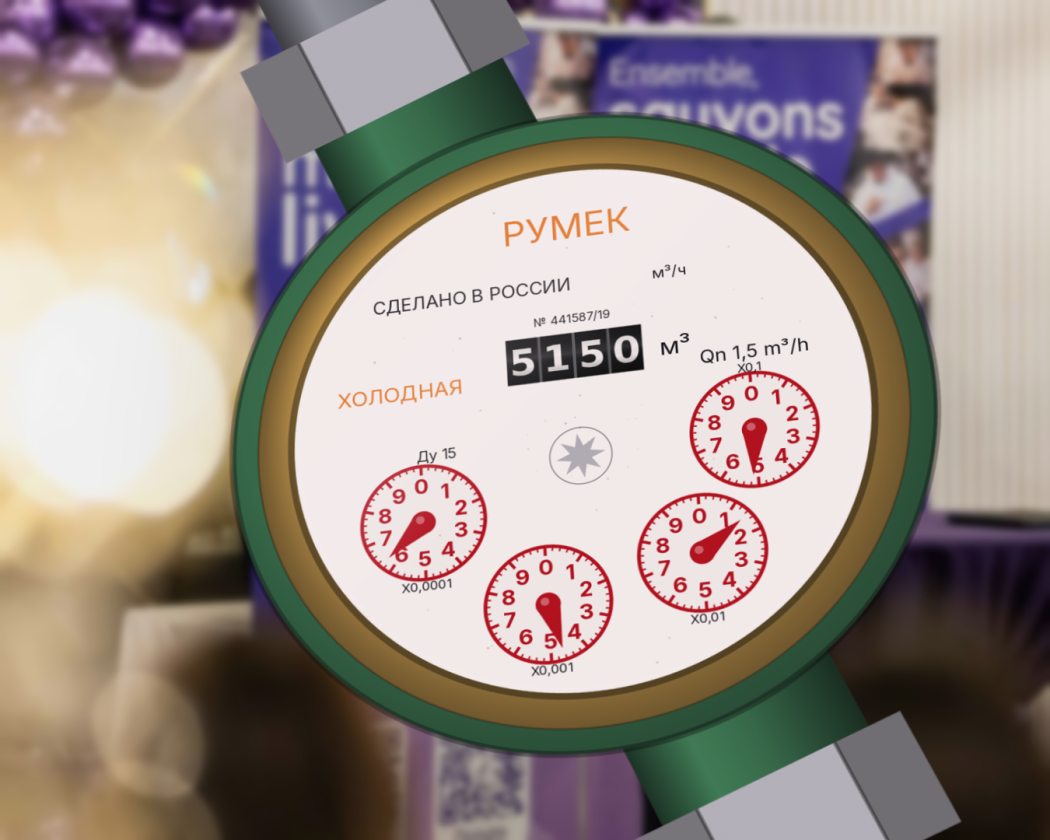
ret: 5150.5146m³
